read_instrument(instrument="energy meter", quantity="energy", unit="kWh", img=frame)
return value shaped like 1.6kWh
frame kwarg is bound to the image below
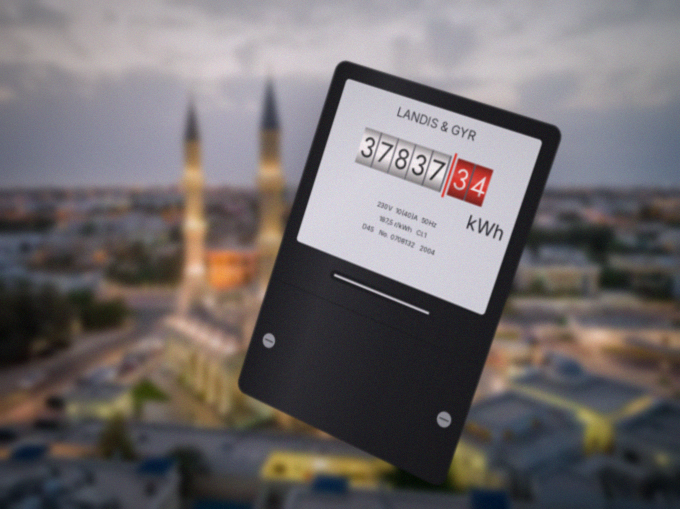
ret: 37837.34kWh
